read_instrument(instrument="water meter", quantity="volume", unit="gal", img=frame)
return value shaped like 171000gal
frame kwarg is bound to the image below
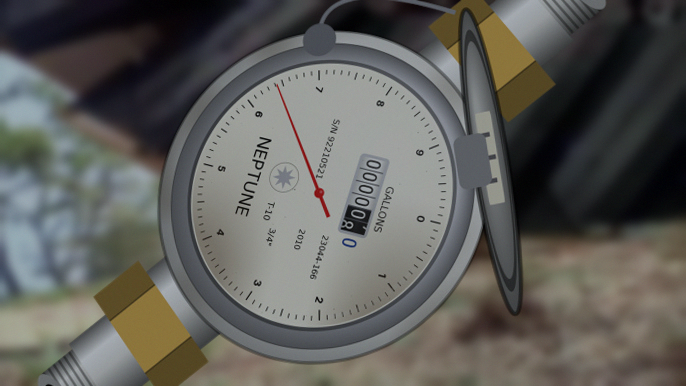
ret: 76.4gal
